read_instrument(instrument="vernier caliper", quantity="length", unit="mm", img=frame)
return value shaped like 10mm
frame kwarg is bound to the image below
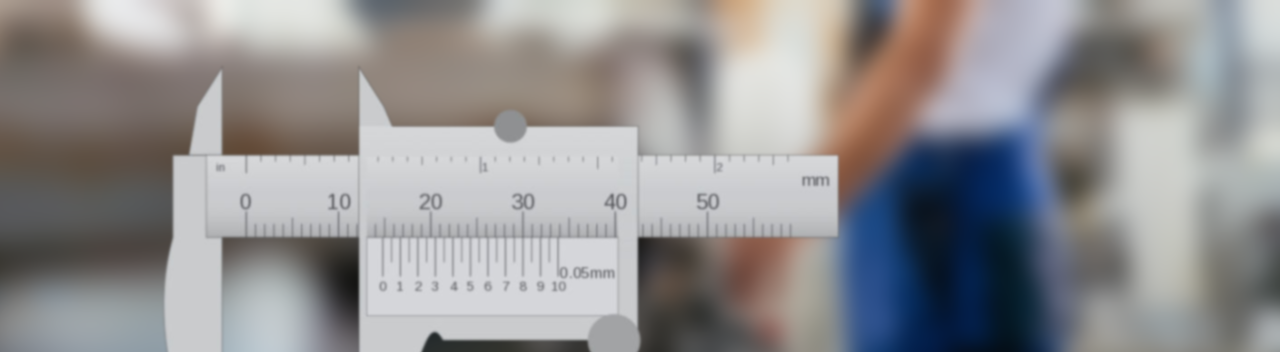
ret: 14.8mm
